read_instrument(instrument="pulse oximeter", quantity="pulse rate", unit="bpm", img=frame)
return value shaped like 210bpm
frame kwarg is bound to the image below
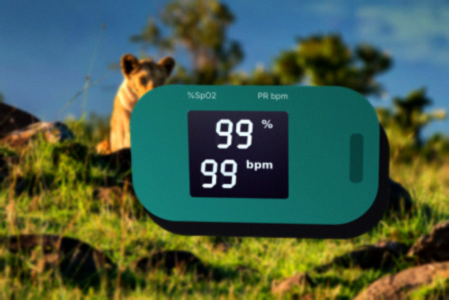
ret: 99bpm
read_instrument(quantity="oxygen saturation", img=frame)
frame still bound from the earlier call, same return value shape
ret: 99%
